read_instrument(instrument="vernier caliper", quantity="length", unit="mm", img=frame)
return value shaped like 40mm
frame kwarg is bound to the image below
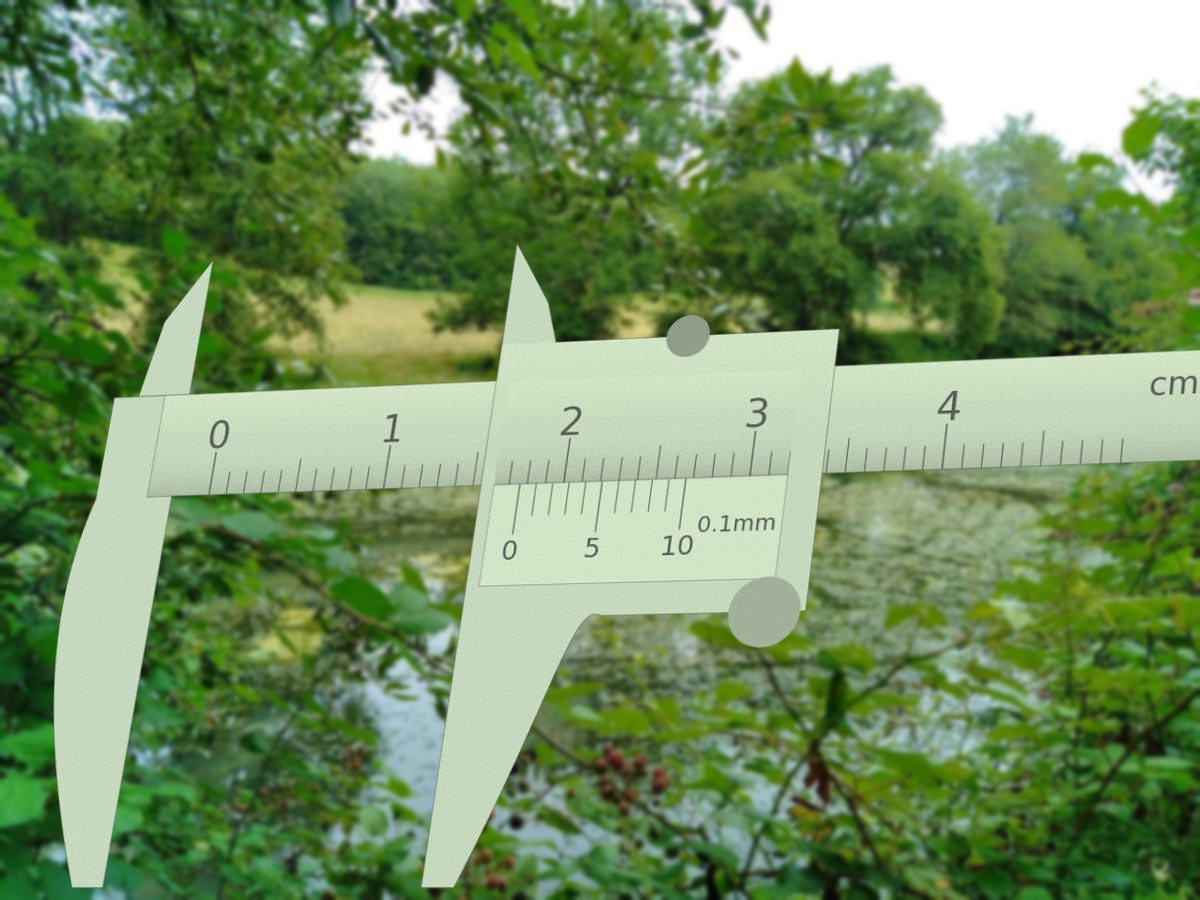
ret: 17.6mm
